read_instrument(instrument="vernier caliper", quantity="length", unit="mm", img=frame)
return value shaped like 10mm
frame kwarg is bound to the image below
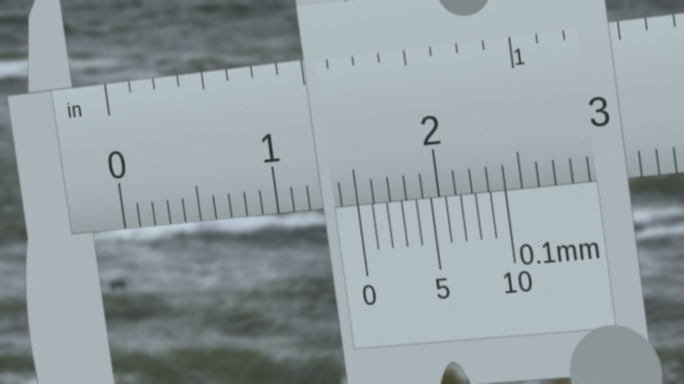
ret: 15.0mm
